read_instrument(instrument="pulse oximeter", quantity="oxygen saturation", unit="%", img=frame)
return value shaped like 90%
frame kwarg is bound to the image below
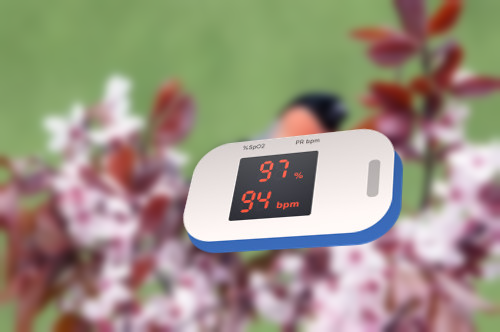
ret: 97%
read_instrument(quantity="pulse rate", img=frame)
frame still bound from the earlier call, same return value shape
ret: 94bpm
